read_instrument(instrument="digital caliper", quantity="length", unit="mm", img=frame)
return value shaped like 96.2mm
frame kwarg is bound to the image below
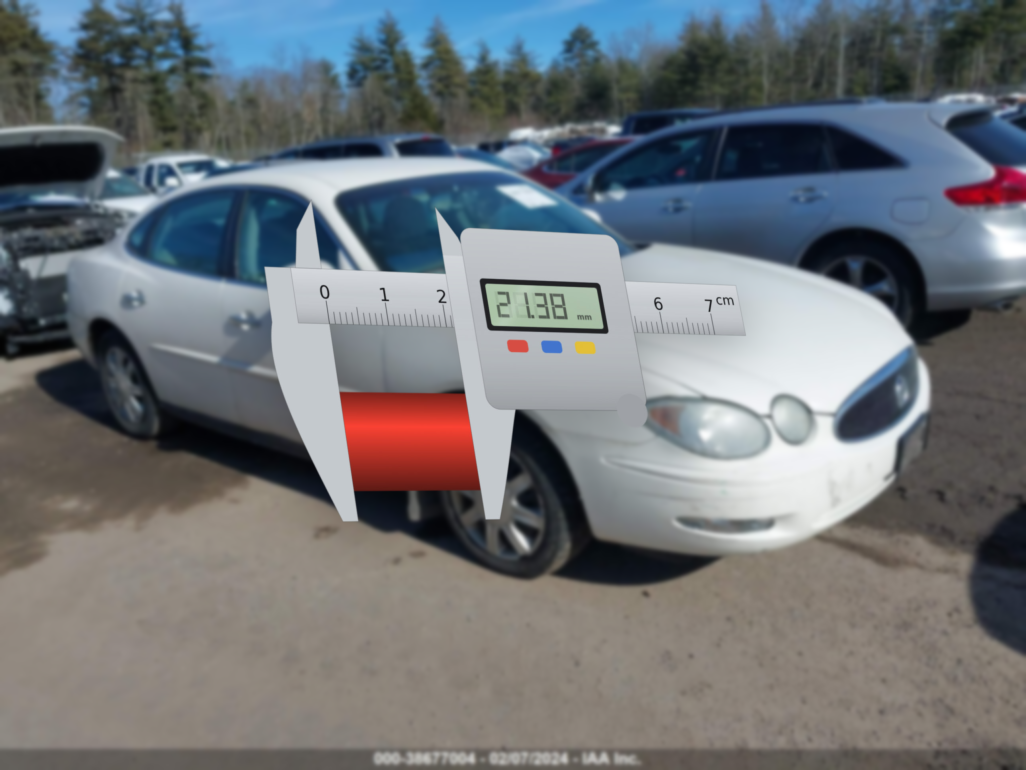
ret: 21.38mm
